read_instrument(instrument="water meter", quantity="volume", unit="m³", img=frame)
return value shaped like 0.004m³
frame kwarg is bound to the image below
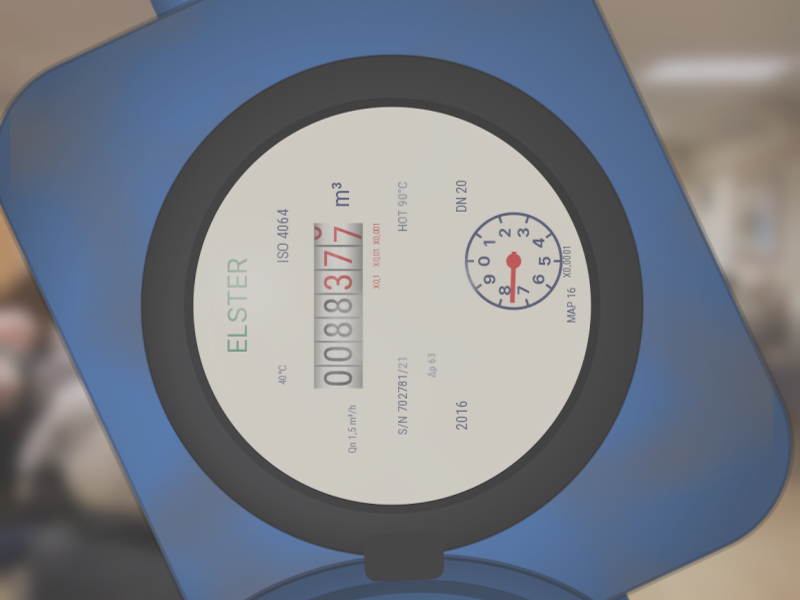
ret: 88.3767m³
